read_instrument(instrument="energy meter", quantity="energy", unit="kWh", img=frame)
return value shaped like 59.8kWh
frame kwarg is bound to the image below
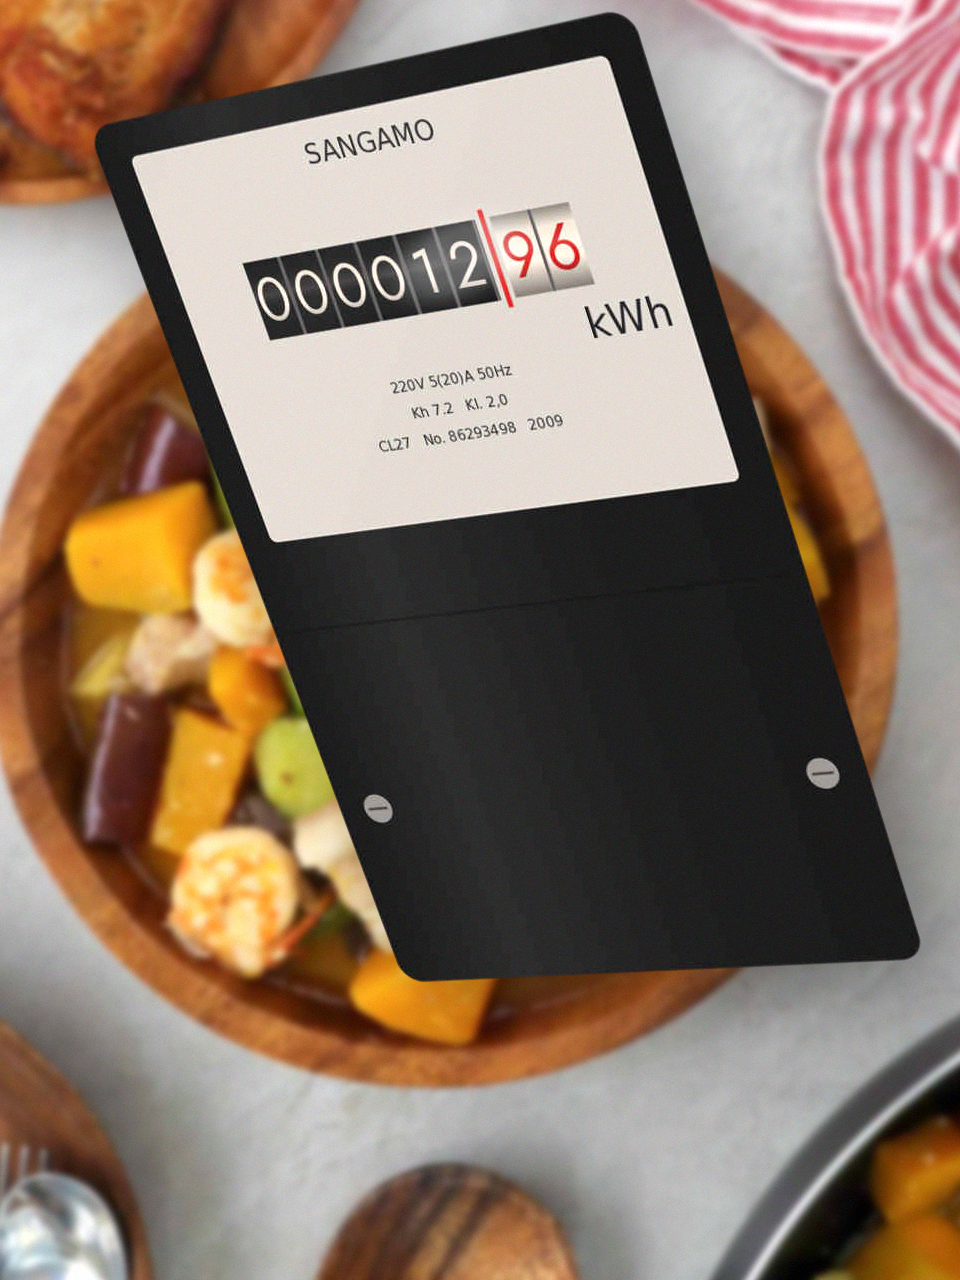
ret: 12.96kWh
